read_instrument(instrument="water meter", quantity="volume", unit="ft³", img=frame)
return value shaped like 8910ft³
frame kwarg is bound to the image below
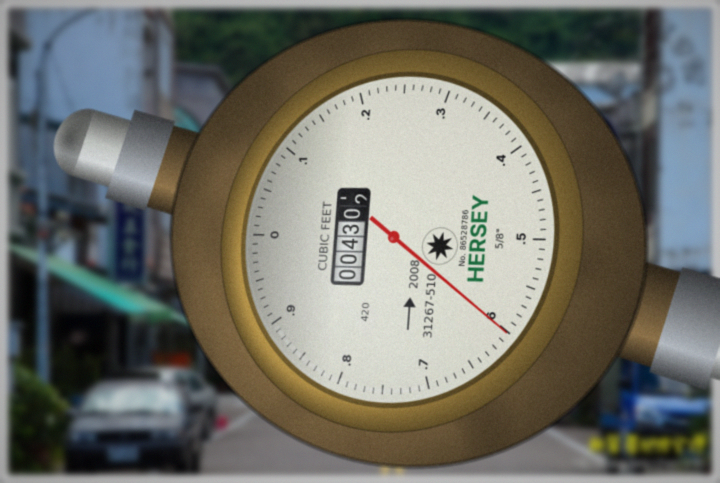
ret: 4301.60ft³
